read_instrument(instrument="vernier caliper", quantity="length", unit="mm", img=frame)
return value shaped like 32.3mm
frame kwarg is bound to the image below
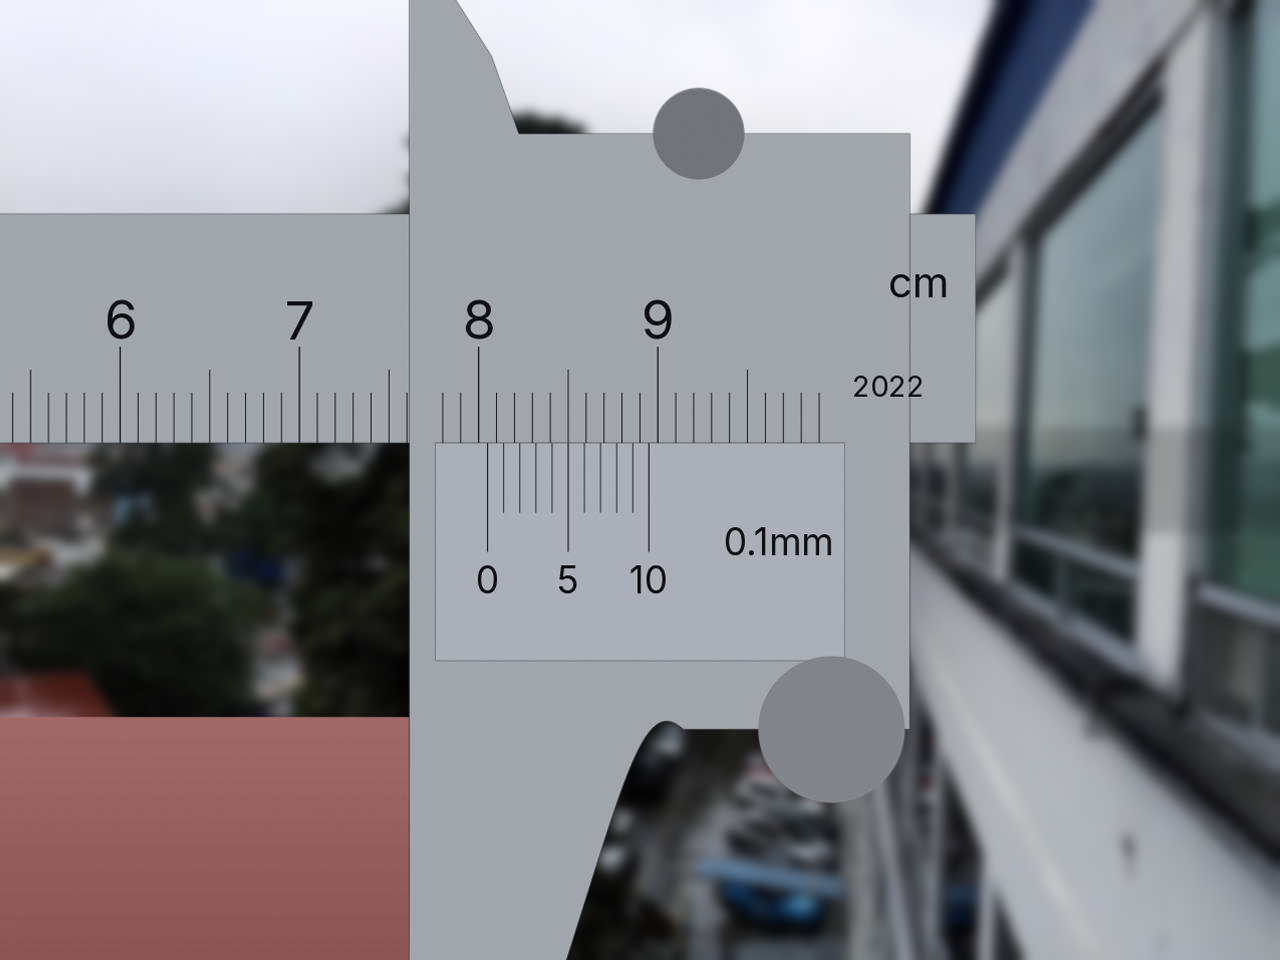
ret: 80.5mm
